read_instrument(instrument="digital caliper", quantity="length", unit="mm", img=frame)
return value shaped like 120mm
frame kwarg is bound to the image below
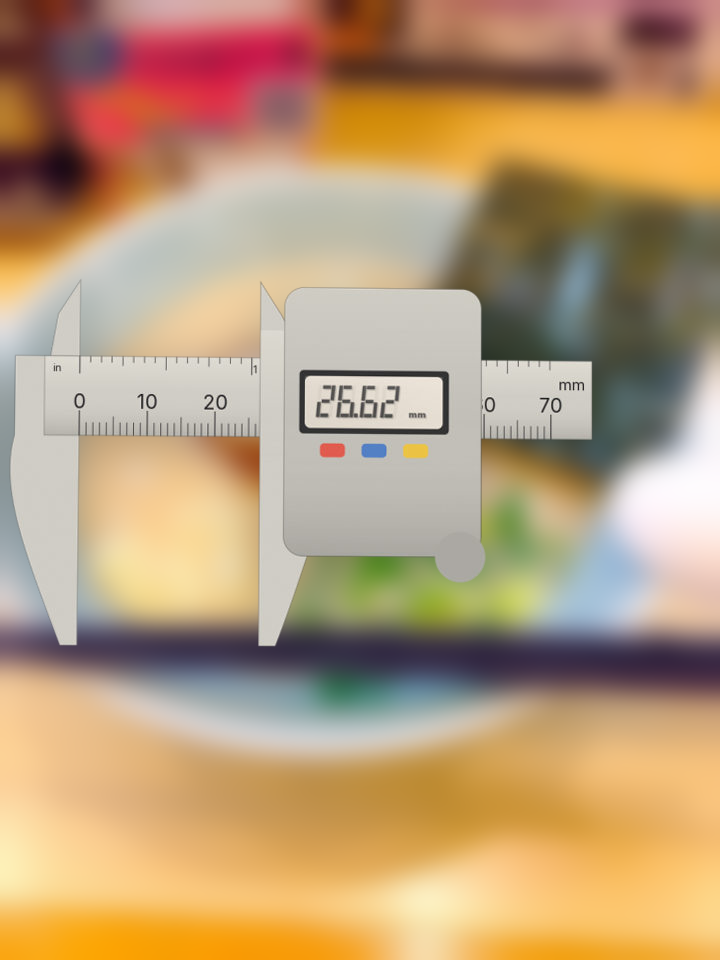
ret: 26.62mm
